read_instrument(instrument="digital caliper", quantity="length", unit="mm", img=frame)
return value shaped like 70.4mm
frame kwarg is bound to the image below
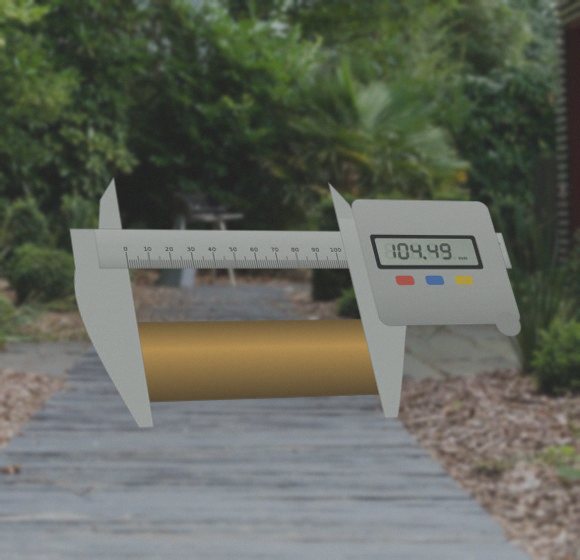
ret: 104.49mm
